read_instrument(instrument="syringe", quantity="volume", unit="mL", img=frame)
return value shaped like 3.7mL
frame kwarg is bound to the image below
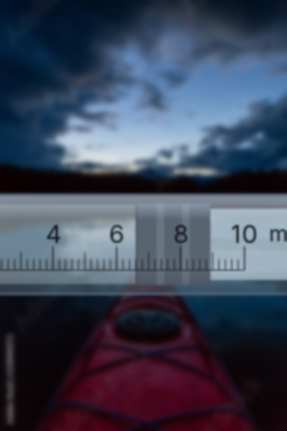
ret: 6.6mL
